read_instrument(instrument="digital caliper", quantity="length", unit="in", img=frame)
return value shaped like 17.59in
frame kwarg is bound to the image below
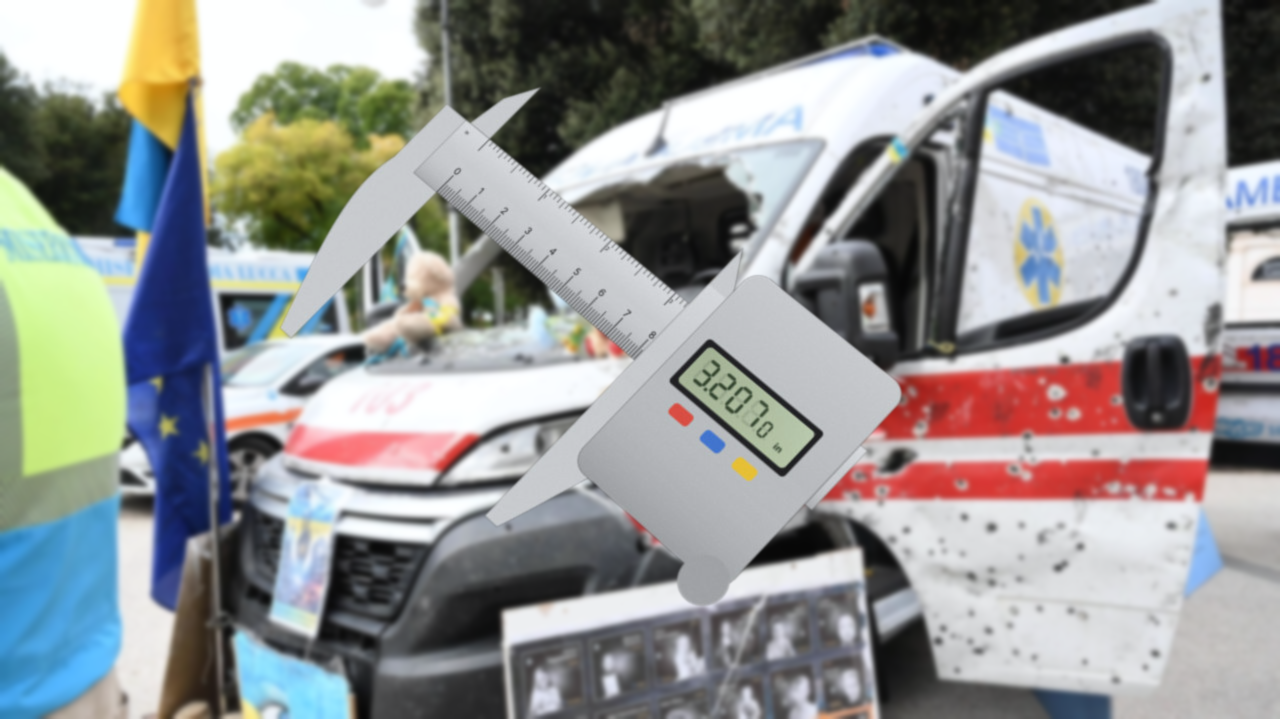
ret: 3.2070in
